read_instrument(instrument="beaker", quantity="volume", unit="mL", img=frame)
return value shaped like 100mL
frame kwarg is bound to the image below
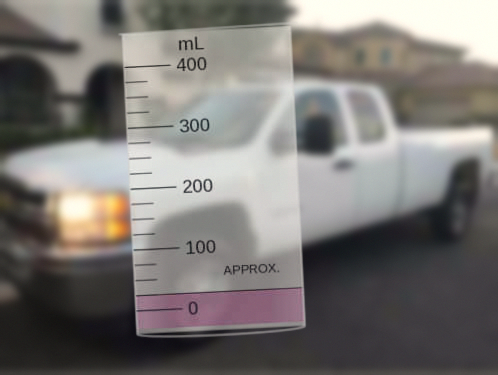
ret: 25mL
